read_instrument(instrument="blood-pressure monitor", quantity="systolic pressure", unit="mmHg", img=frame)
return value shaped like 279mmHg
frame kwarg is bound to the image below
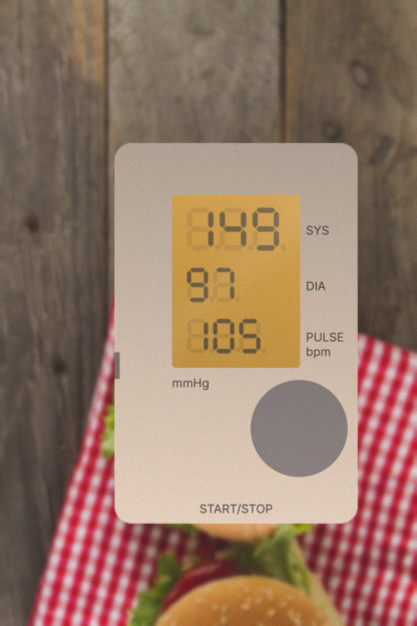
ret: 149mmHg
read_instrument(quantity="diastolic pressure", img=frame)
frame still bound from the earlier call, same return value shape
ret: 97mmHg
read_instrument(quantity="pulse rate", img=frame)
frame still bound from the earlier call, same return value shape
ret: 105bpm
